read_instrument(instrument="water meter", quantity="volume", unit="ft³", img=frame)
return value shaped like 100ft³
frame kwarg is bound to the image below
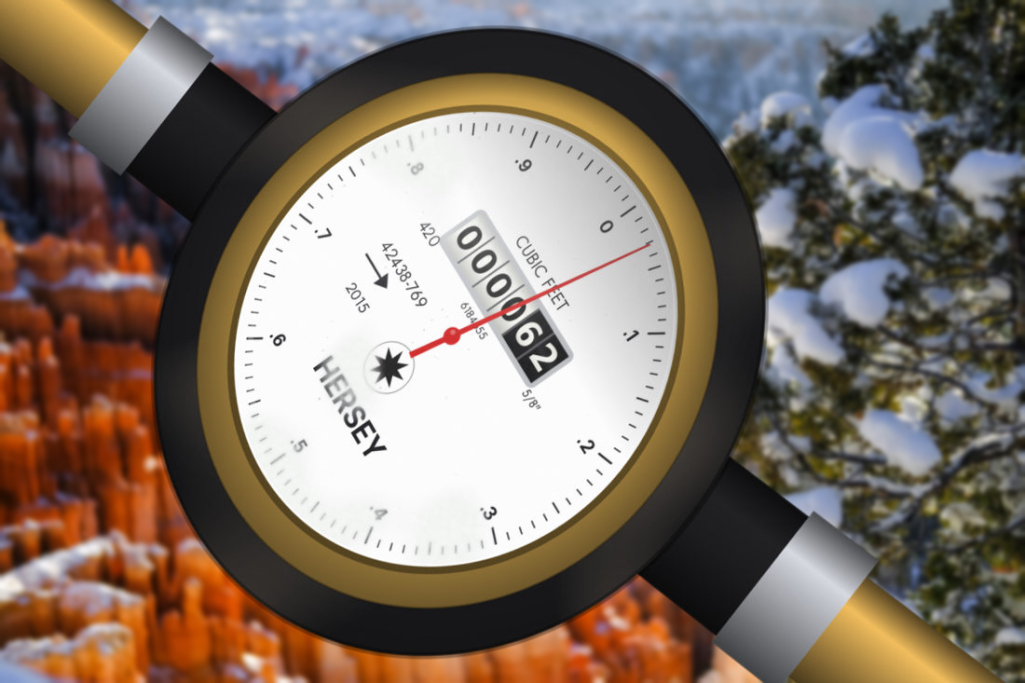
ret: 62.03ft³
